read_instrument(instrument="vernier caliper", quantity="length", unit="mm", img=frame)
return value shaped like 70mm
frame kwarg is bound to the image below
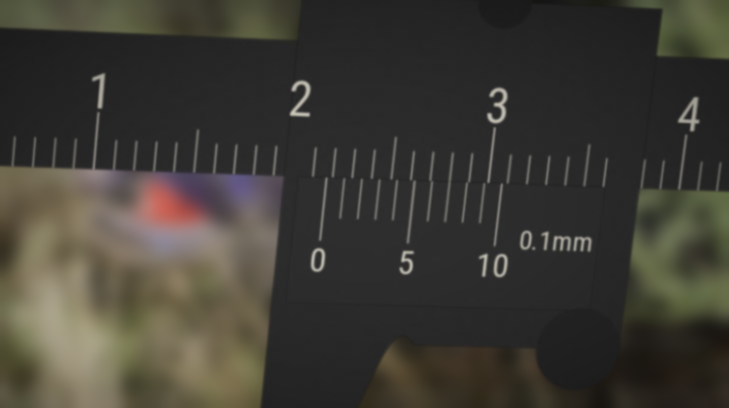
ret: 21.7mm
